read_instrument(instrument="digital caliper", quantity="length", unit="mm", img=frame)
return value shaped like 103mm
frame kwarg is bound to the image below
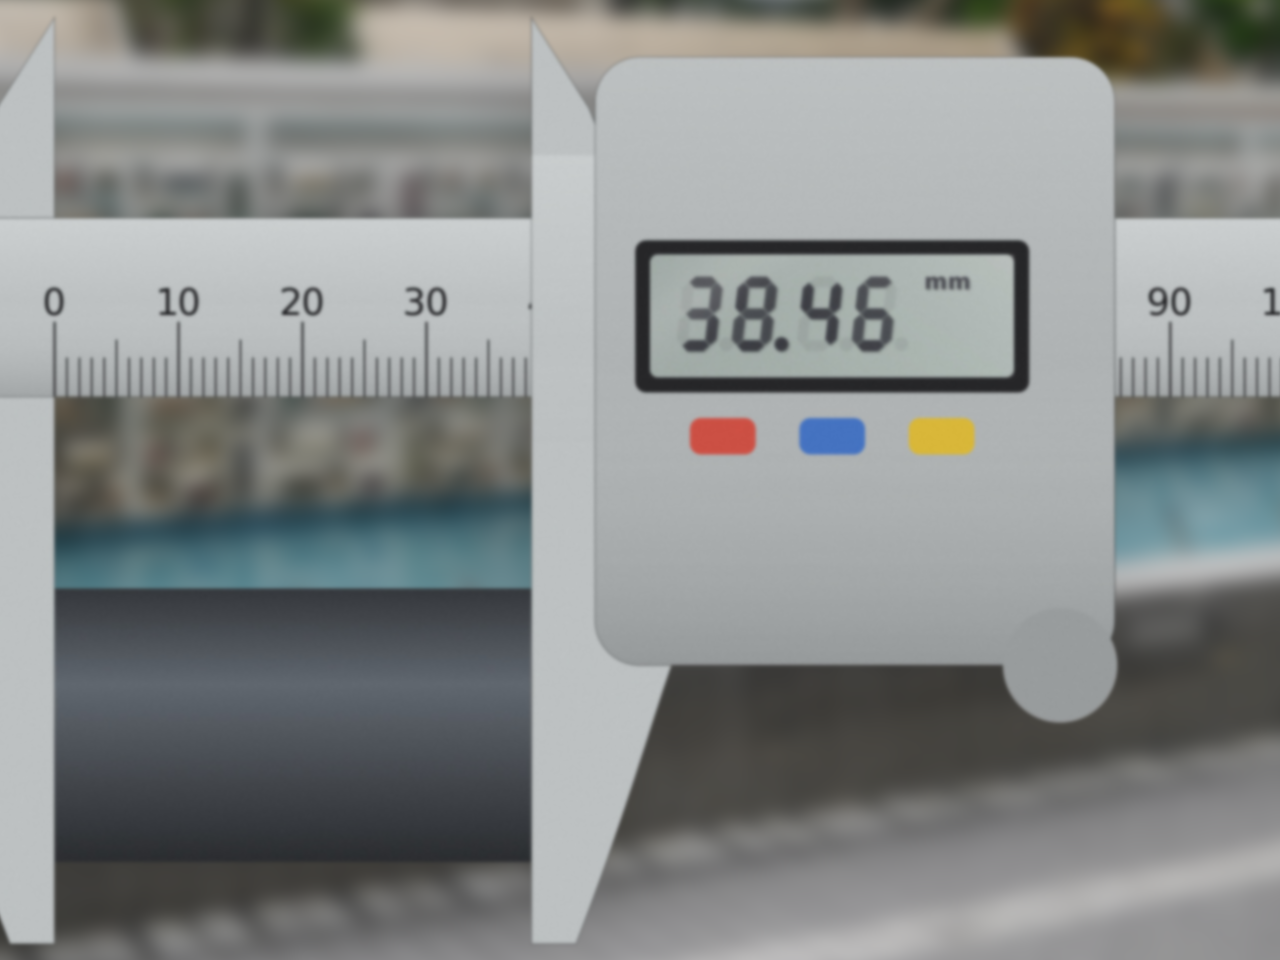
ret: 38.46mm
